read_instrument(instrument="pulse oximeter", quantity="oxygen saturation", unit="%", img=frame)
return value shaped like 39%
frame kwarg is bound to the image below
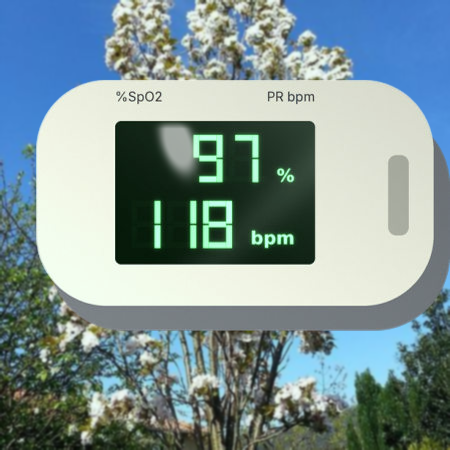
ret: 97%
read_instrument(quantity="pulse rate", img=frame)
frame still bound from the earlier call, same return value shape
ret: 118bpm
